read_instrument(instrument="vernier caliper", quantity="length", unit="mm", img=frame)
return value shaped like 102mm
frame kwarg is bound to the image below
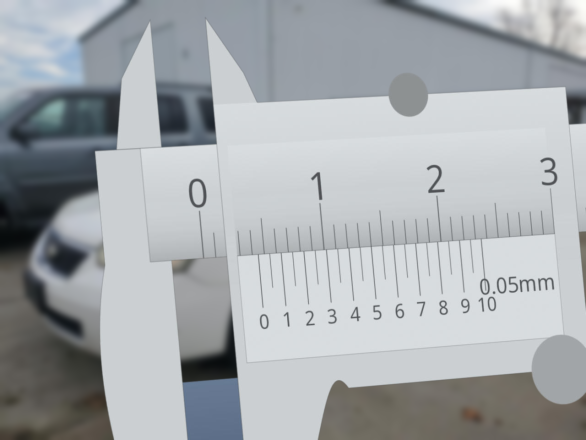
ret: 4.5mm
